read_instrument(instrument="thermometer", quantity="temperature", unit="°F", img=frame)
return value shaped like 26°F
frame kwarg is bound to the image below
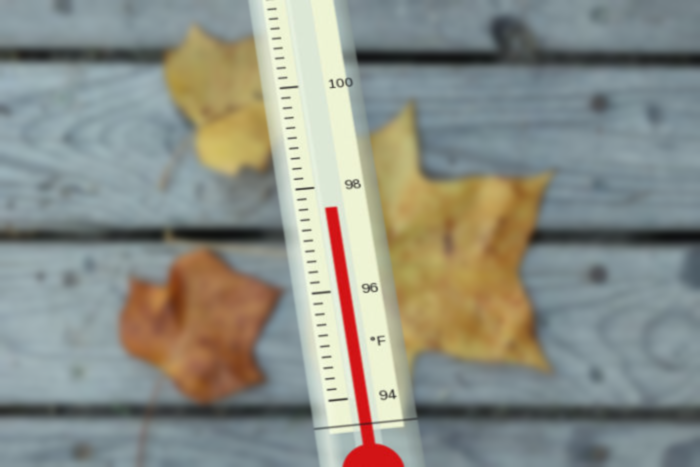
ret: 97.6°F
